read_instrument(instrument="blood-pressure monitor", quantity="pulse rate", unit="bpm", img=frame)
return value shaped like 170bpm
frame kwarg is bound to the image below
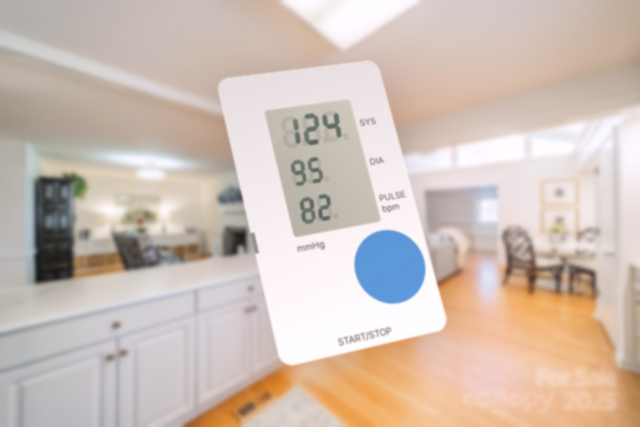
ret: 82bpm
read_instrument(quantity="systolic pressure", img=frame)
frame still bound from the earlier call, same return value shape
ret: 124mmHg
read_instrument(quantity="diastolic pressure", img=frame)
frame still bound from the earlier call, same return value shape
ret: 95mmHg
